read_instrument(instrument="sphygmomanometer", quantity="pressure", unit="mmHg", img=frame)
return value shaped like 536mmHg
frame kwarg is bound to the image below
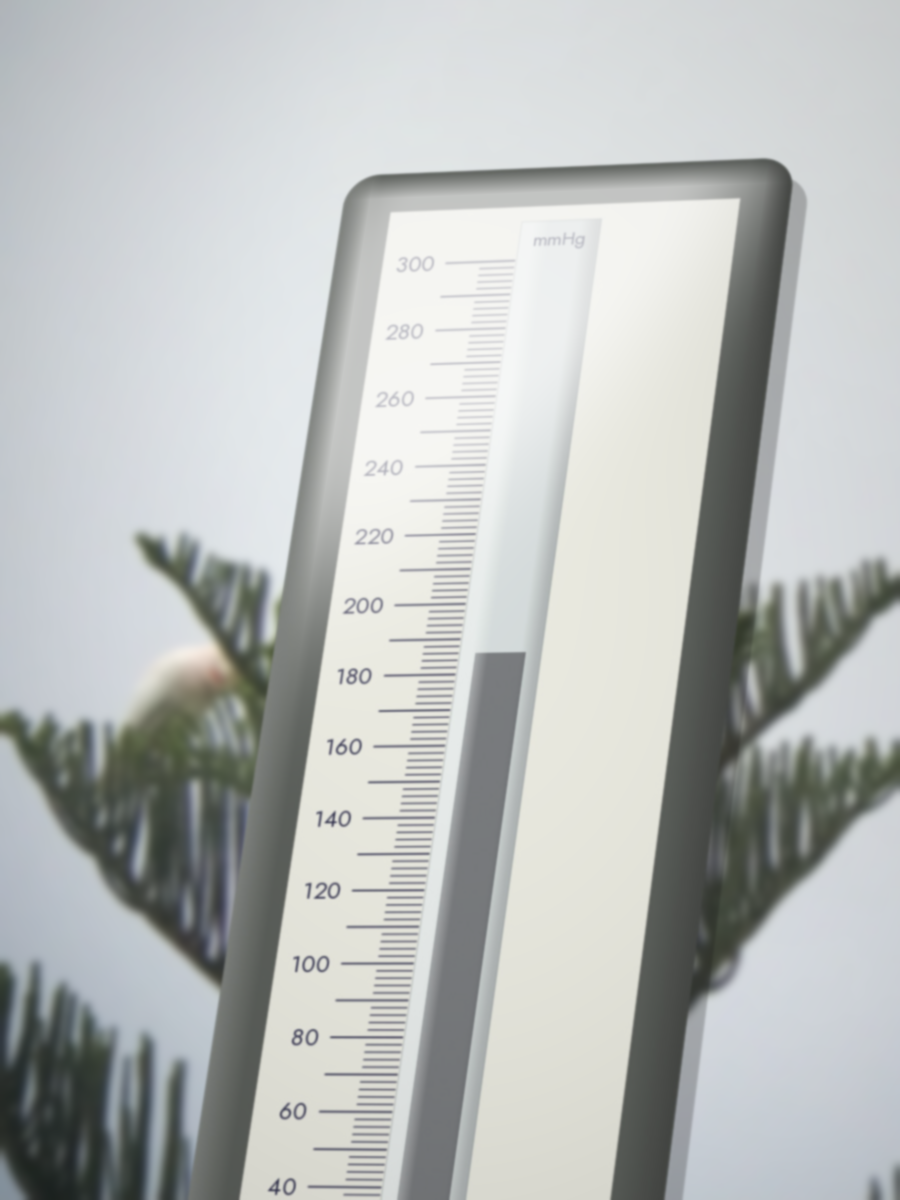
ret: 186mmHg
